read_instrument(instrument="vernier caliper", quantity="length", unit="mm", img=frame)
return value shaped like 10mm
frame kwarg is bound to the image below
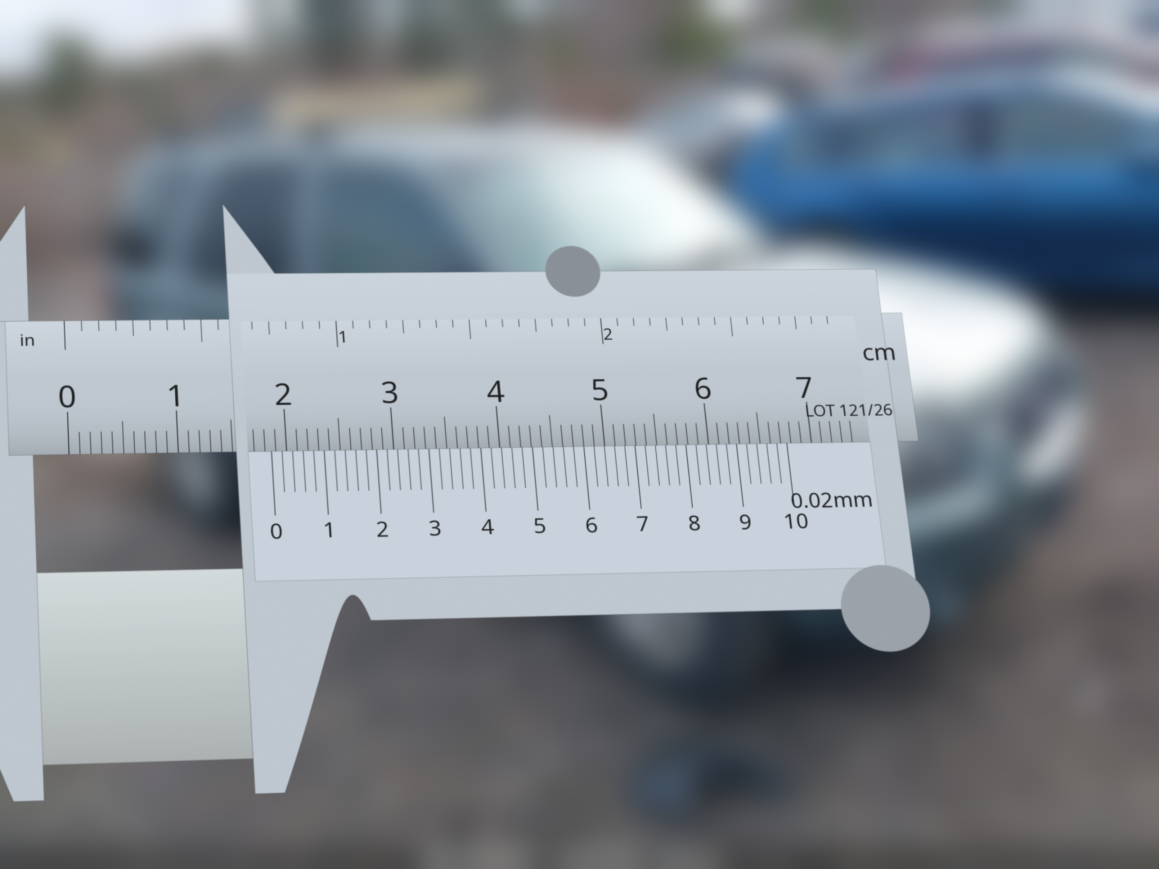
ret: 18.6mm
